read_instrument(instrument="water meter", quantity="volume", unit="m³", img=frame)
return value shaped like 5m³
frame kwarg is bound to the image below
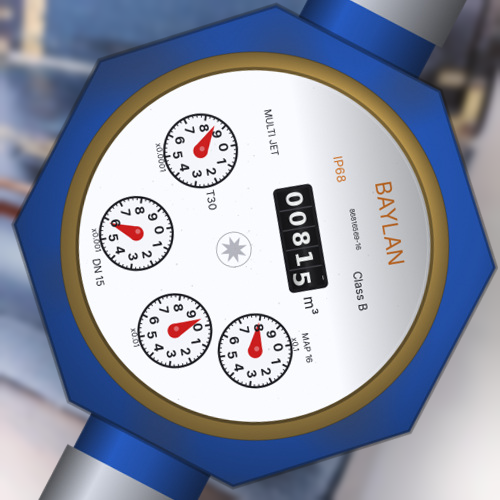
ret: 814.7958m³
